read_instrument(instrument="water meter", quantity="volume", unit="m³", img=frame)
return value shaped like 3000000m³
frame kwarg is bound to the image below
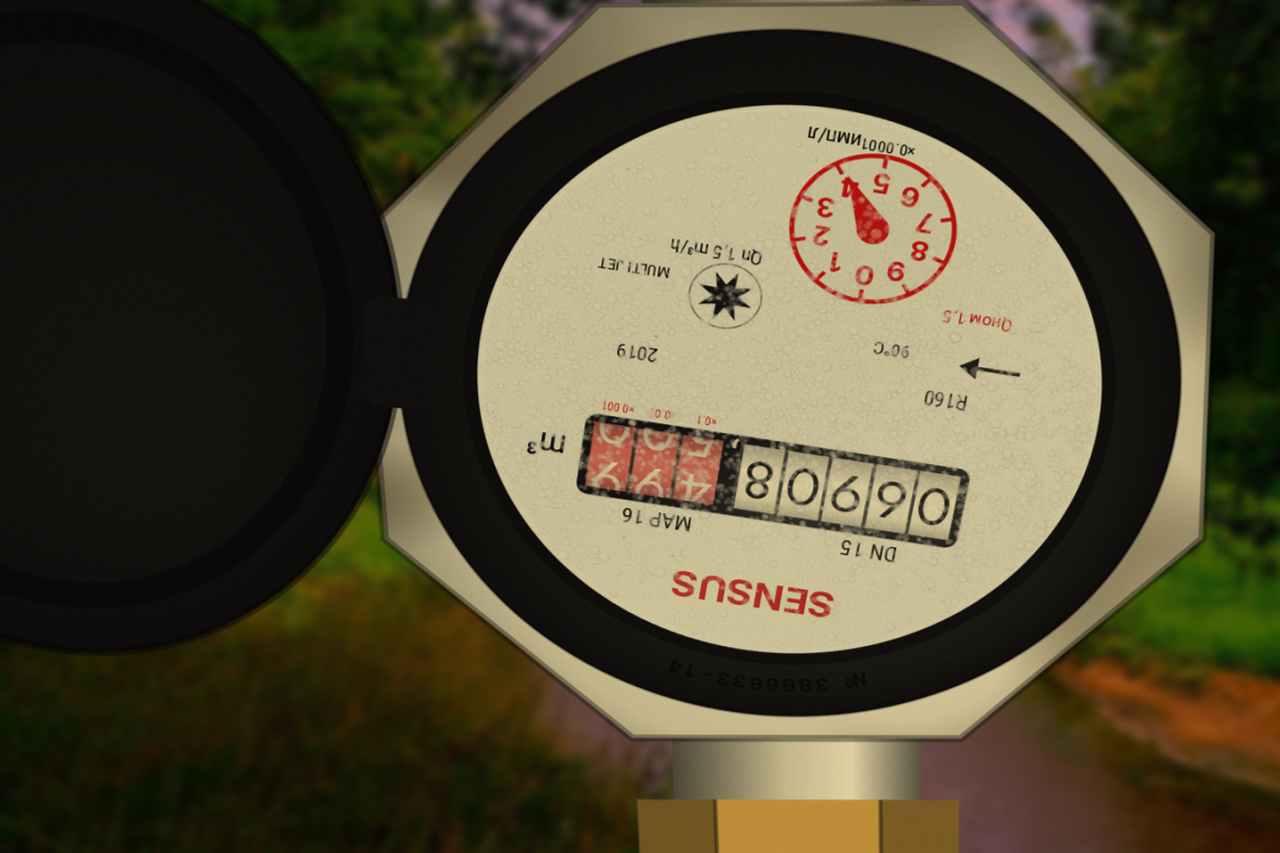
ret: 6908.4994m³
